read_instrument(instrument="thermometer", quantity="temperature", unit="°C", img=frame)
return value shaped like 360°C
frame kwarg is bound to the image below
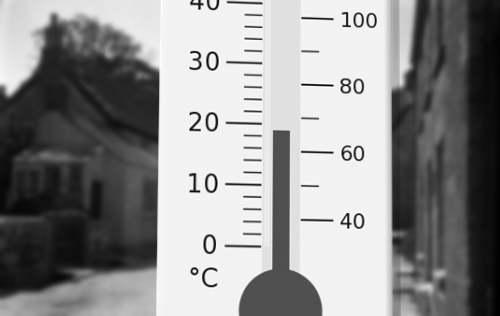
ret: 19°C
